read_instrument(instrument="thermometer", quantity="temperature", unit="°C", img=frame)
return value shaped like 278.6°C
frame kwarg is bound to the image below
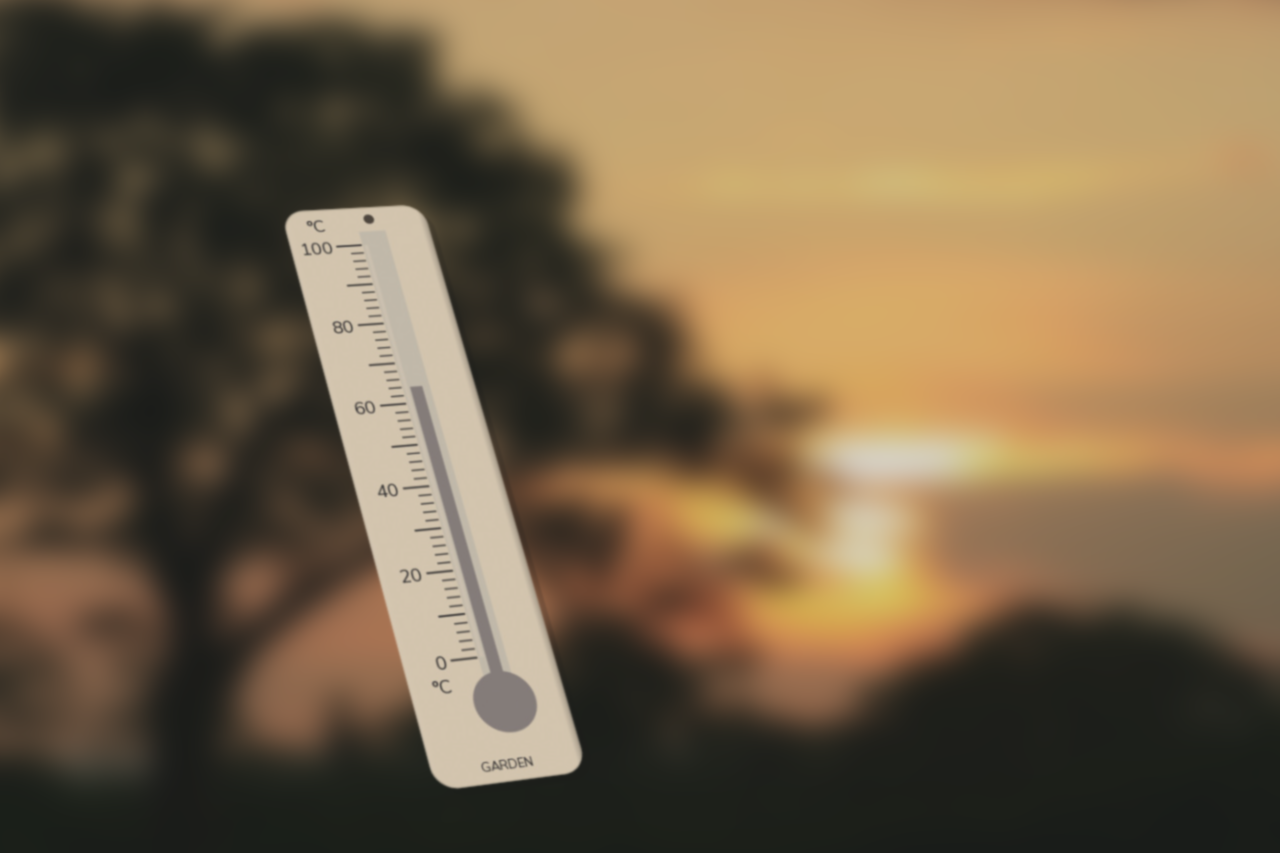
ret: 64°C
